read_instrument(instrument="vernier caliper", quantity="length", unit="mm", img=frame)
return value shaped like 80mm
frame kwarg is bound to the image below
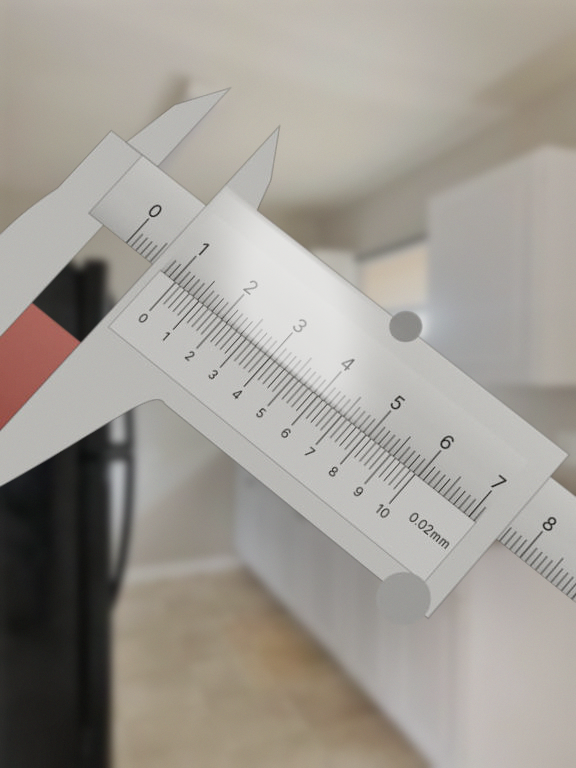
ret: 10.4mm
